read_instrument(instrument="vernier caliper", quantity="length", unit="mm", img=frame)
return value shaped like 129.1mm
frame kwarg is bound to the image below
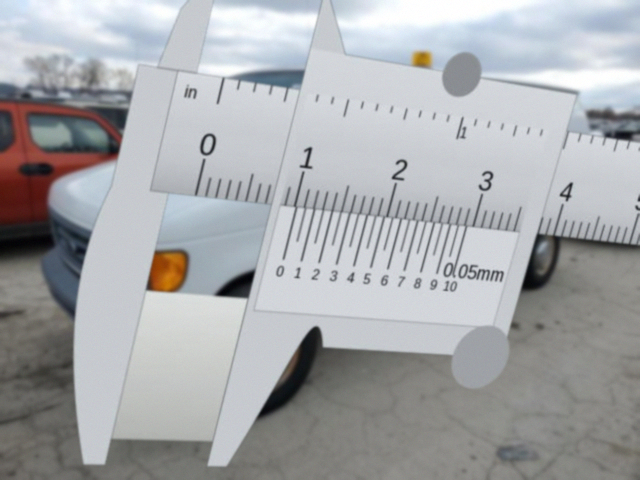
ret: 10.2mm
